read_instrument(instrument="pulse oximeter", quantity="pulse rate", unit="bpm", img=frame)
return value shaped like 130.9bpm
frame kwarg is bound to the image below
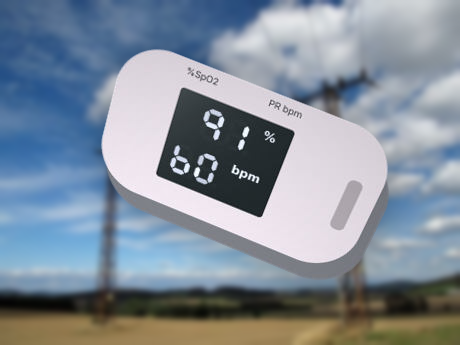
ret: 60bpm
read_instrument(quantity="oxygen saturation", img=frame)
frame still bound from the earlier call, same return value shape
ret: 91%
